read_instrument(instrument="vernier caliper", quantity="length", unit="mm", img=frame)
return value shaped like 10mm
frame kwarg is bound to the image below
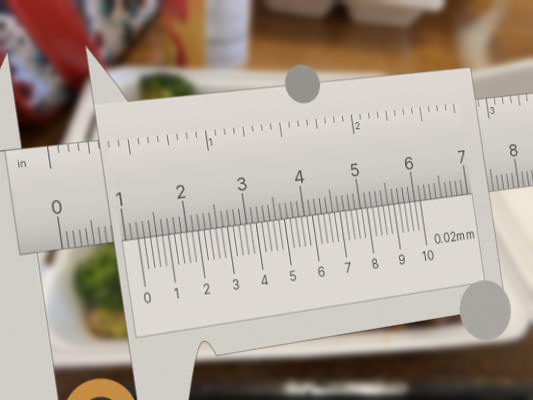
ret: 12.0mm
